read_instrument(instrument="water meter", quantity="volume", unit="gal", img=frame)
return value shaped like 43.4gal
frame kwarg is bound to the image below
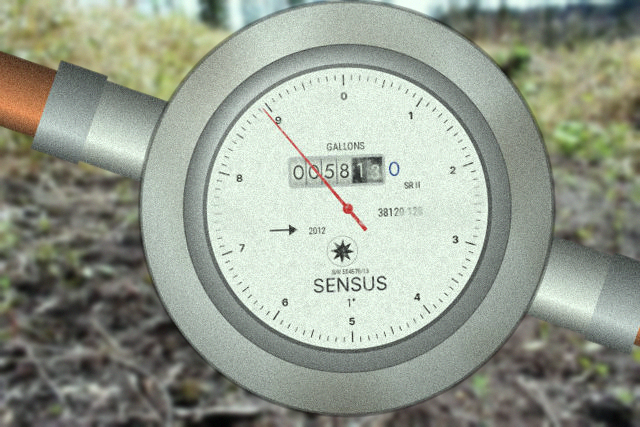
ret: 58128.9gal
